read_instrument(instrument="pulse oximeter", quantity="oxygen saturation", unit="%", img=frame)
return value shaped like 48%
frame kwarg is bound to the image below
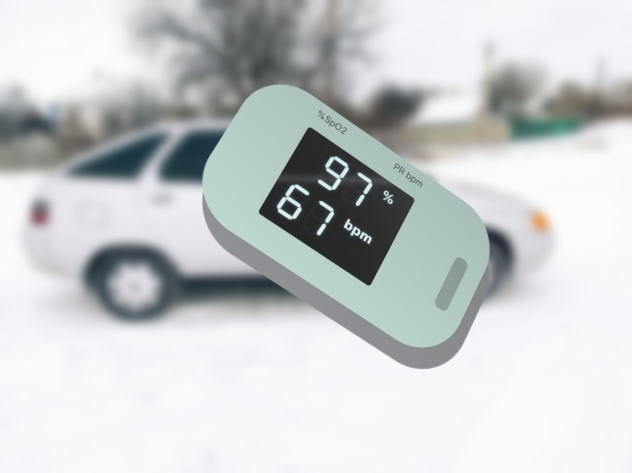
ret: 97%
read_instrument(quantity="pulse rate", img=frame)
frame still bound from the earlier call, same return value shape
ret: 67bpm
